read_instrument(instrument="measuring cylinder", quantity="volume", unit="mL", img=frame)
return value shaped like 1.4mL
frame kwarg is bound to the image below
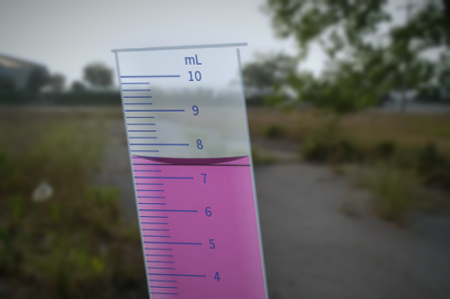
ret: 7.4mL
